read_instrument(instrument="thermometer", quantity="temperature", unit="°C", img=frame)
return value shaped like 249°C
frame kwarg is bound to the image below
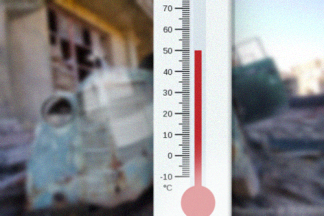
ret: 50°C
